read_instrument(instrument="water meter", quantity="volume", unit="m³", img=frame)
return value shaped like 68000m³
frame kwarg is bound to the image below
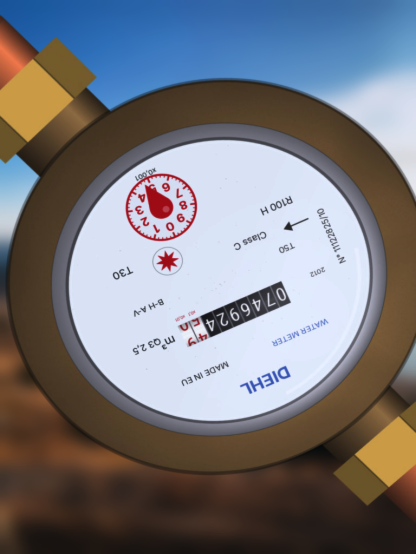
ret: 746924.494m³
